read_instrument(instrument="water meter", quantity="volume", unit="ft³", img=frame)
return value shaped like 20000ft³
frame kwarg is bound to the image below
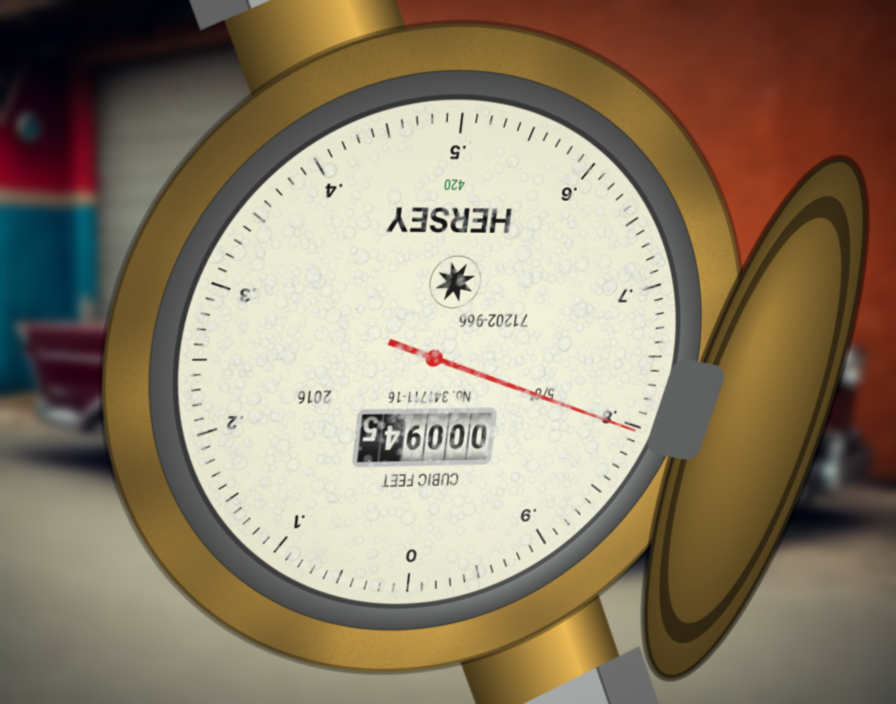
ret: 944.80ft³
